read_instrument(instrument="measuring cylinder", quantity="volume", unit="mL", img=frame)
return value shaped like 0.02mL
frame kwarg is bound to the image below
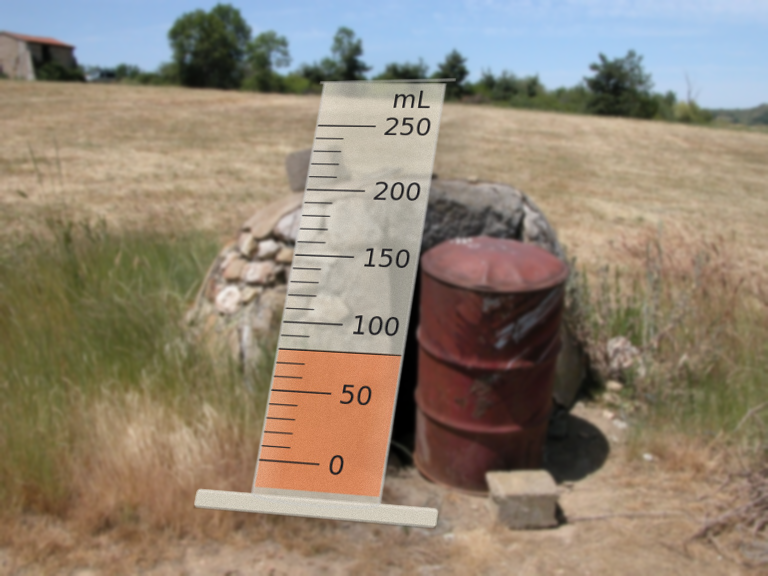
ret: 80mL
